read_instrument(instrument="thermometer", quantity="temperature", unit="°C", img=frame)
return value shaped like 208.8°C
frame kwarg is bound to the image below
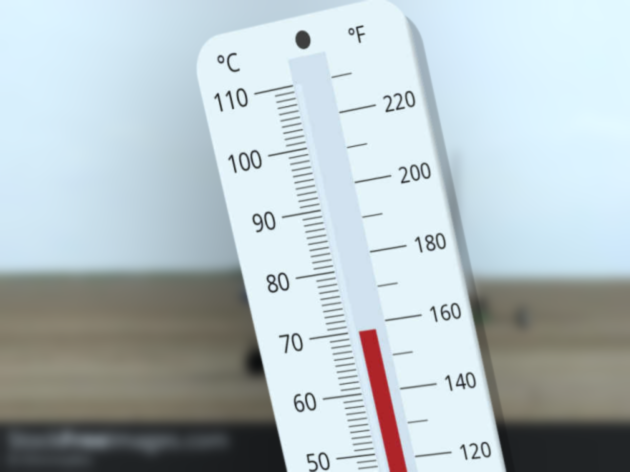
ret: 70°C
